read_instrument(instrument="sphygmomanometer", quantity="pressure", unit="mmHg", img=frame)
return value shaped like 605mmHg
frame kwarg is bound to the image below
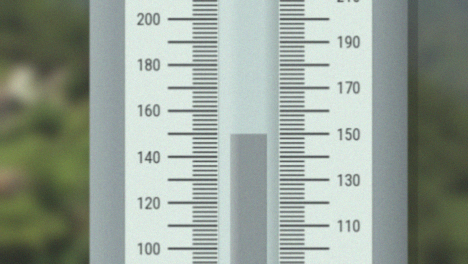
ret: 150mmHg
